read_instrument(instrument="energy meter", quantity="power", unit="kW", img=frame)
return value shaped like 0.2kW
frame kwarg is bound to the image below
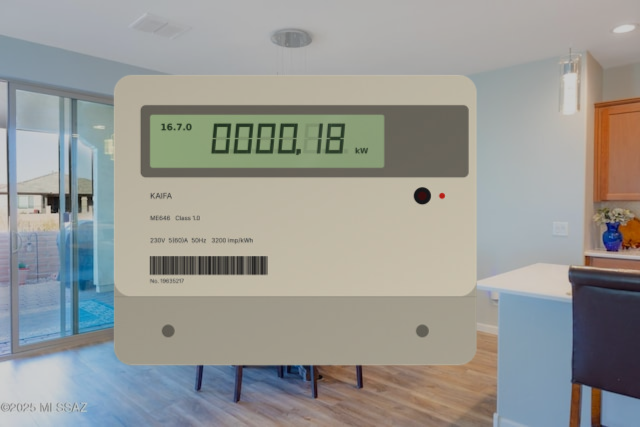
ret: 0.18kW
